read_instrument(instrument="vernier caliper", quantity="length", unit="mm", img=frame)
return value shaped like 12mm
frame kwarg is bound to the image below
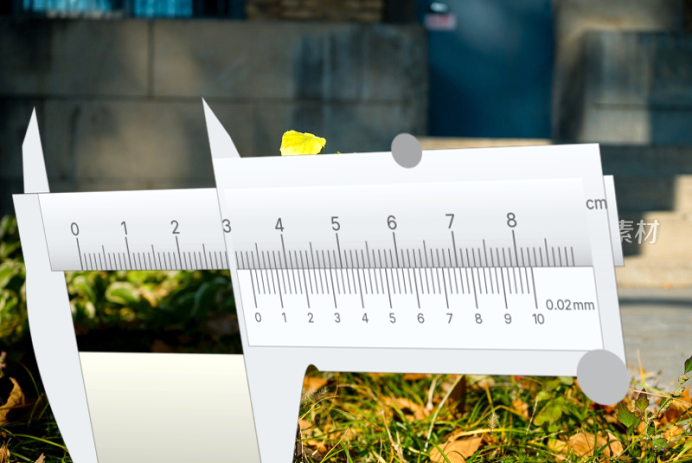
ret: 33.2mm
